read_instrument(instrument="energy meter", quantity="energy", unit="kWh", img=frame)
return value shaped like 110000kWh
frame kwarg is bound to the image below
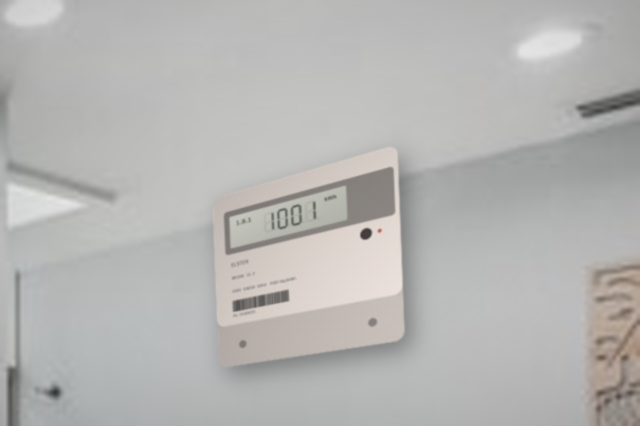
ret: 1001kWh
